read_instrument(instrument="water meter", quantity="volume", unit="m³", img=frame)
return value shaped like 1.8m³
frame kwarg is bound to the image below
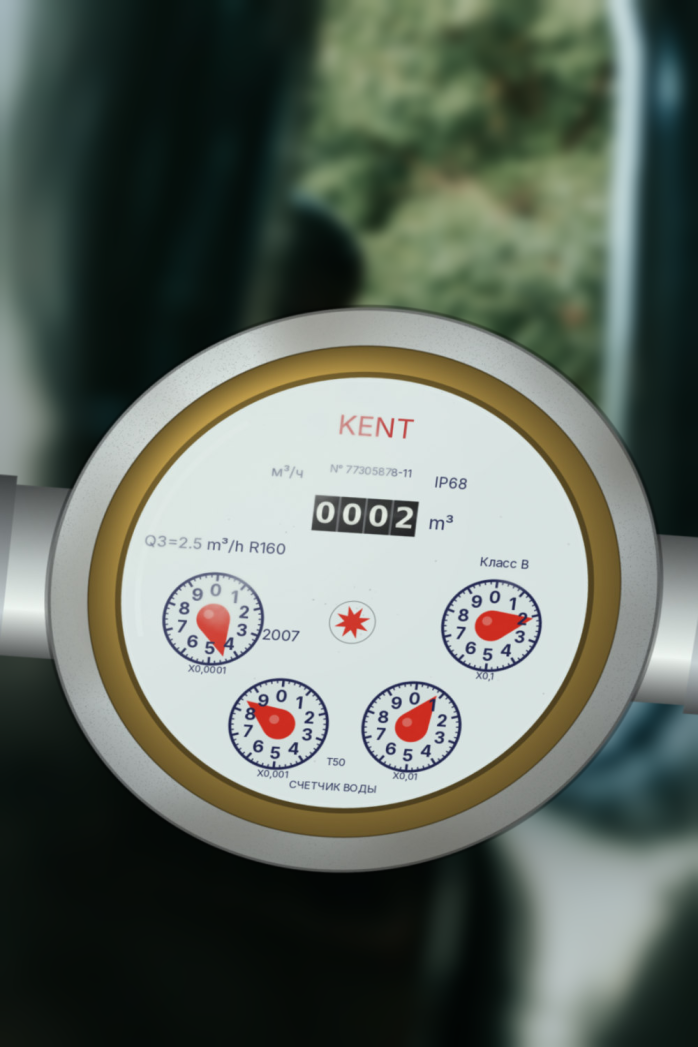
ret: 2.2084m³
